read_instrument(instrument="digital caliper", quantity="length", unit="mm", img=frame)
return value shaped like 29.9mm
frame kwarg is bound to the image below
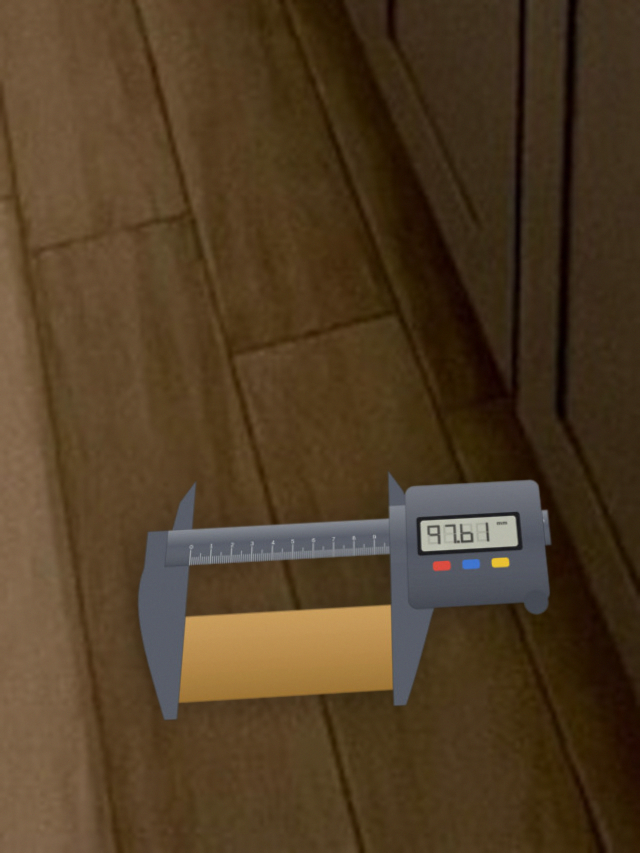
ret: 97.61mm
